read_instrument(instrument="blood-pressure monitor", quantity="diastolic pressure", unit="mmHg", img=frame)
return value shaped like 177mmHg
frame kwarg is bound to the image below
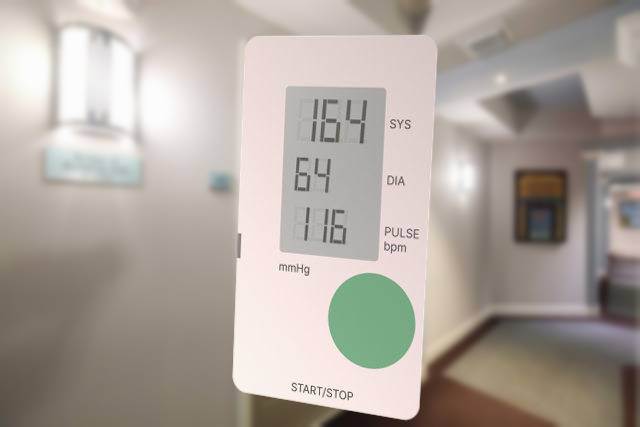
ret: 64mmHg
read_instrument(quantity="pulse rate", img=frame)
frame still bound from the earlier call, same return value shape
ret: 116bpm
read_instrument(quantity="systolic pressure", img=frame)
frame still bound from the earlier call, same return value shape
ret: 164mmHg
